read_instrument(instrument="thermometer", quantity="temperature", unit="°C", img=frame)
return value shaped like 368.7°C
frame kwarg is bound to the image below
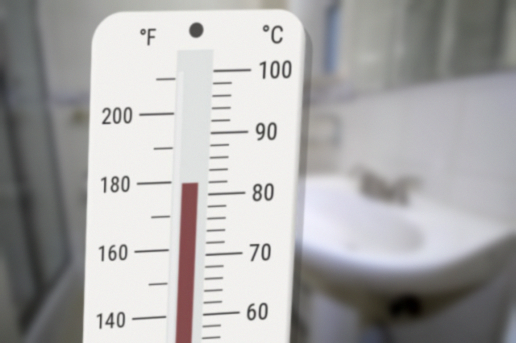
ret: 82°C
